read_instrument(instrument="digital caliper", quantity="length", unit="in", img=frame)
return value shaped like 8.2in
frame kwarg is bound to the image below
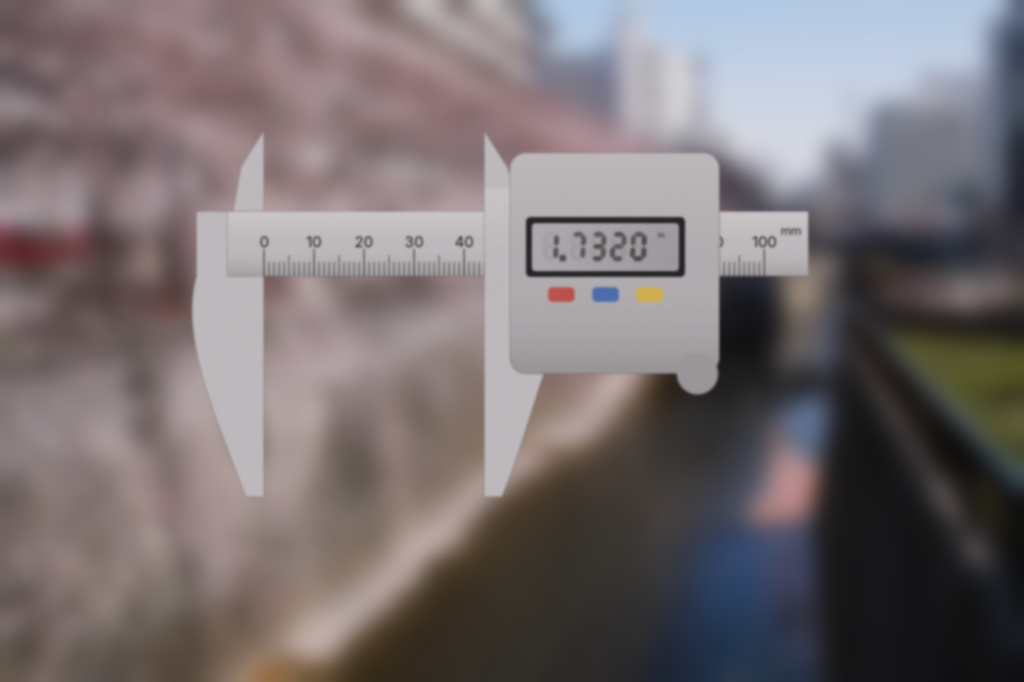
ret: 1.7320in
